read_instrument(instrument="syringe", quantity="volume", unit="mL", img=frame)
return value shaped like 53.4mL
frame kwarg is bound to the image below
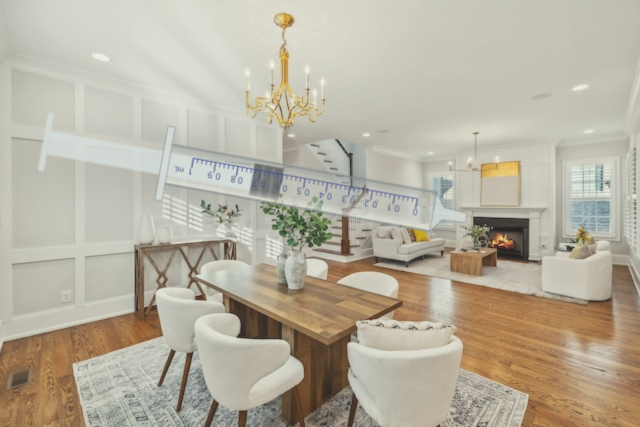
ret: 0.6mL
